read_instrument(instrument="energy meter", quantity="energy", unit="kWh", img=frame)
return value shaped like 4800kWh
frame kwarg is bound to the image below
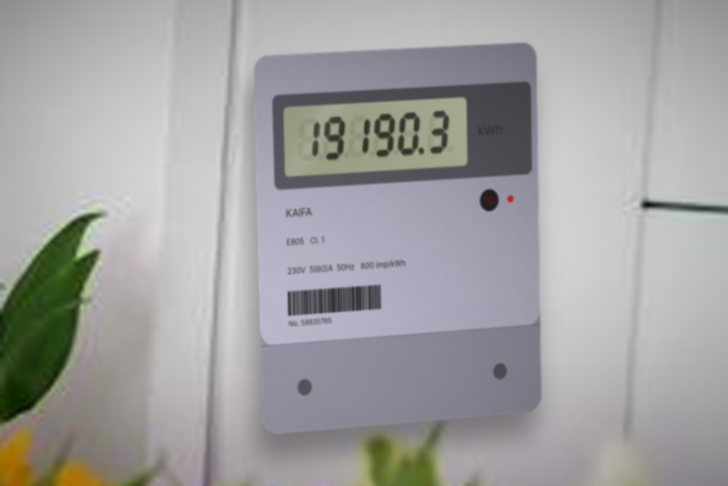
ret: 19190.3kWh
